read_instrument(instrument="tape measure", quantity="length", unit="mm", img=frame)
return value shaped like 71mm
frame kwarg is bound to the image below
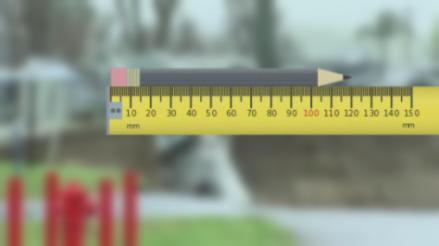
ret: 120mm
